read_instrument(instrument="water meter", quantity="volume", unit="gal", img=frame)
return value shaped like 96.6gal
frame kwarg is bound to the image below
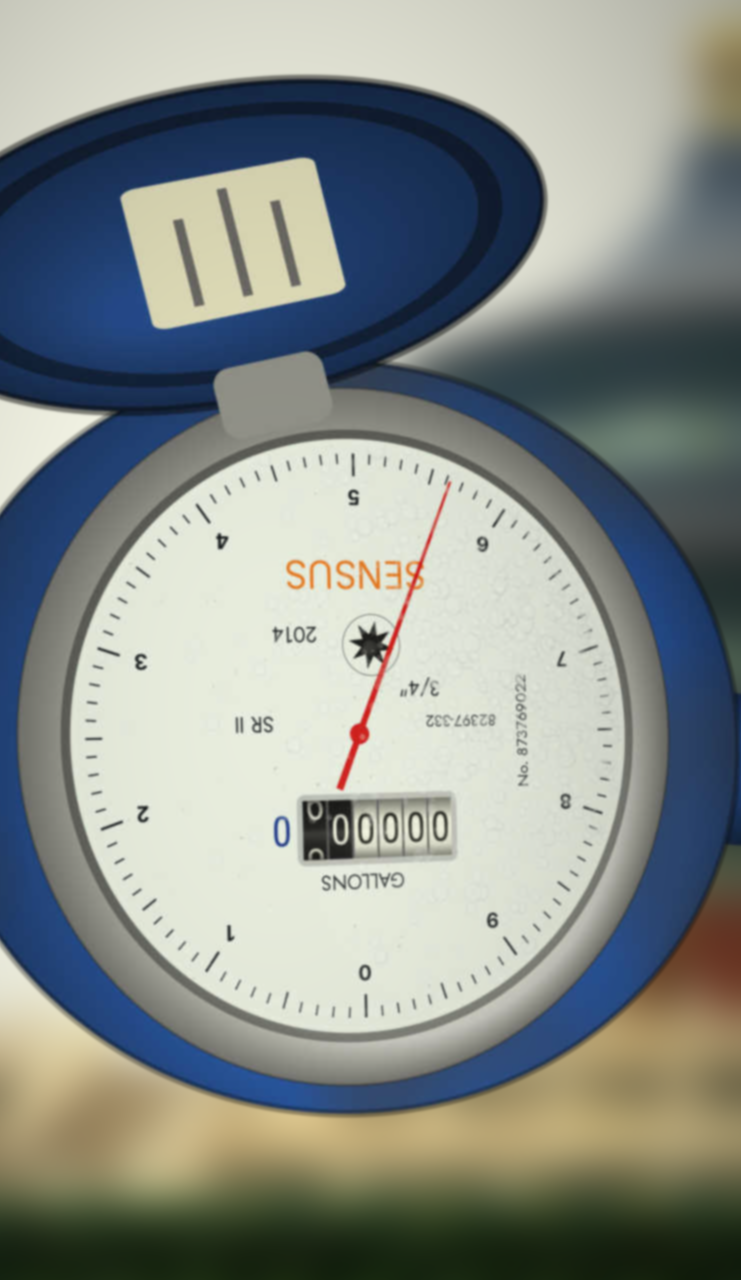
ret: 85.6gal
